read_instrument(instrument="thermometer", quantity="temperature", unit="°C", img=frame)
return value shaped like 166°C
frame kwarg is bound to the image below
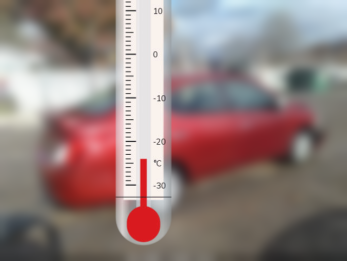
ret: -24°C
